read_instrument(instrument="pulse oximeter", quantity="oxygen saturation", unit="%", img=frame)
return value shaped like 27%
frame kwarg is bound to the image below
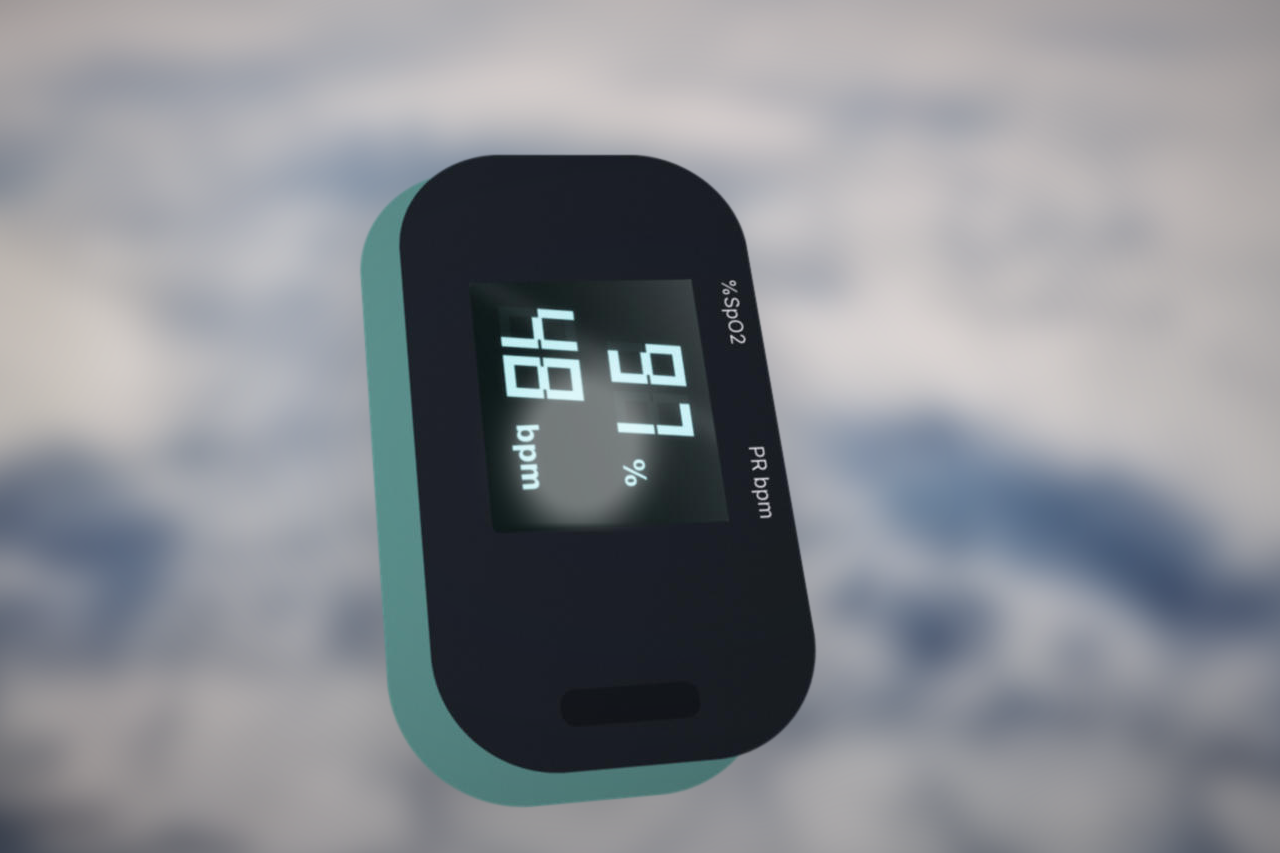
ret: 97%
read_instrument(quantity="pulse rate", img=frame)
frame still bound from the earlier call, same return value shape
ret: 48bpm
